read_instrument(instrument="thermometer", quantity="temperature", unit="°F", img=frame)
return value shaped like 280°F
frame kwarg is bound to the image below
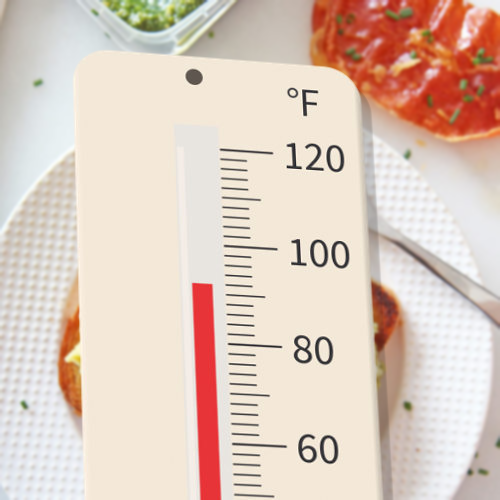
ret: 92°F
